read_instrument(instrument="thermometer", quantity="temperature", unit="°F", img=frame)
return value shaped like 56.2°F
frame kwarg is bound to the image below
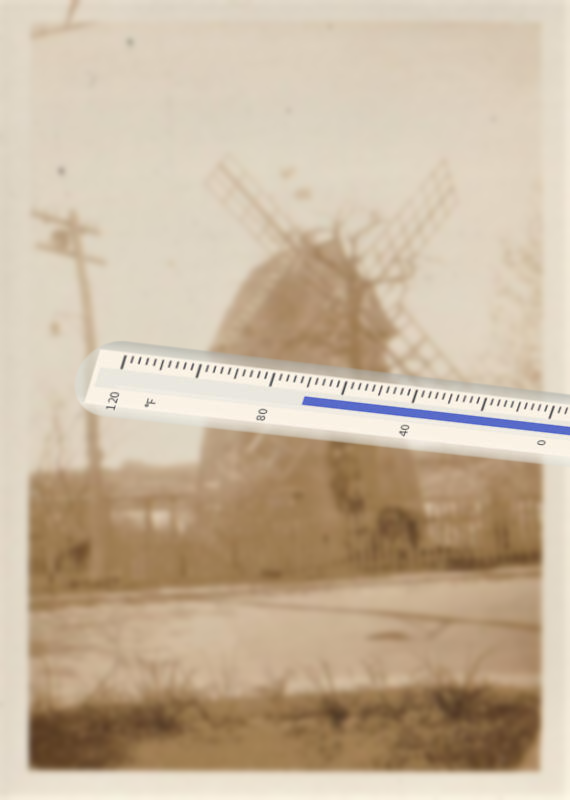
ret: 70°F
